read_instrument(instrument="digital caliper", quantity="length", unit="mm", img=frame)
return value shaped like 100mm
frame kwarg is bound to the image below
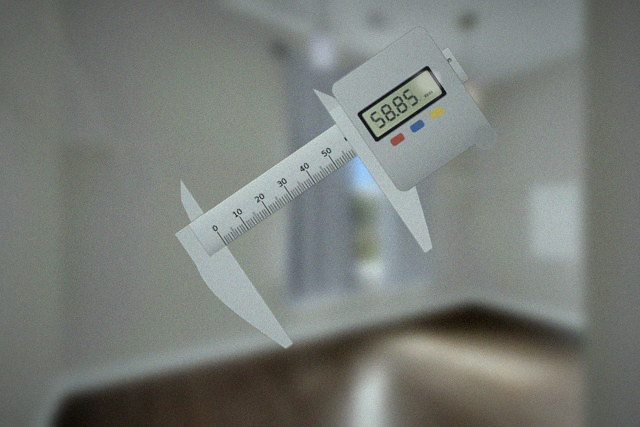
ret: 58.85mm
